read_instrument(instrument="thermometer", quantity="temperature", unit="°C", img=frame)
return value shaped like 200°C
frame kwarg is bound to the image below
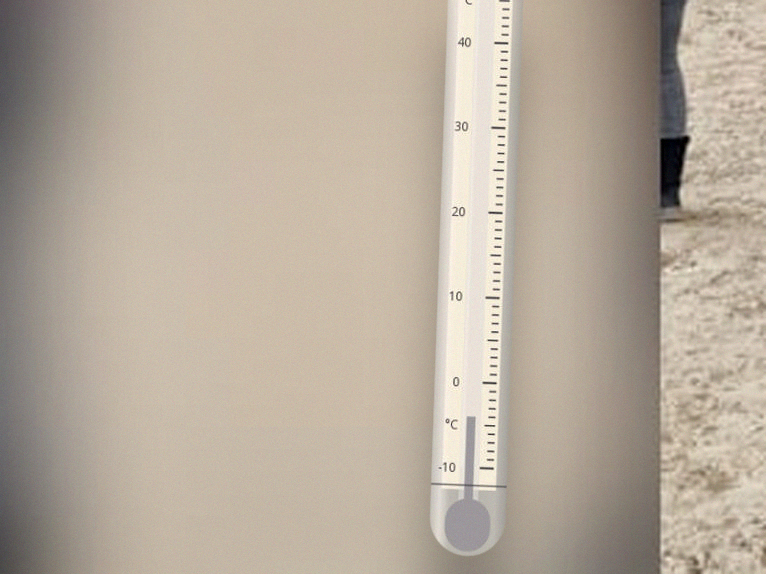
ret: -4°C
